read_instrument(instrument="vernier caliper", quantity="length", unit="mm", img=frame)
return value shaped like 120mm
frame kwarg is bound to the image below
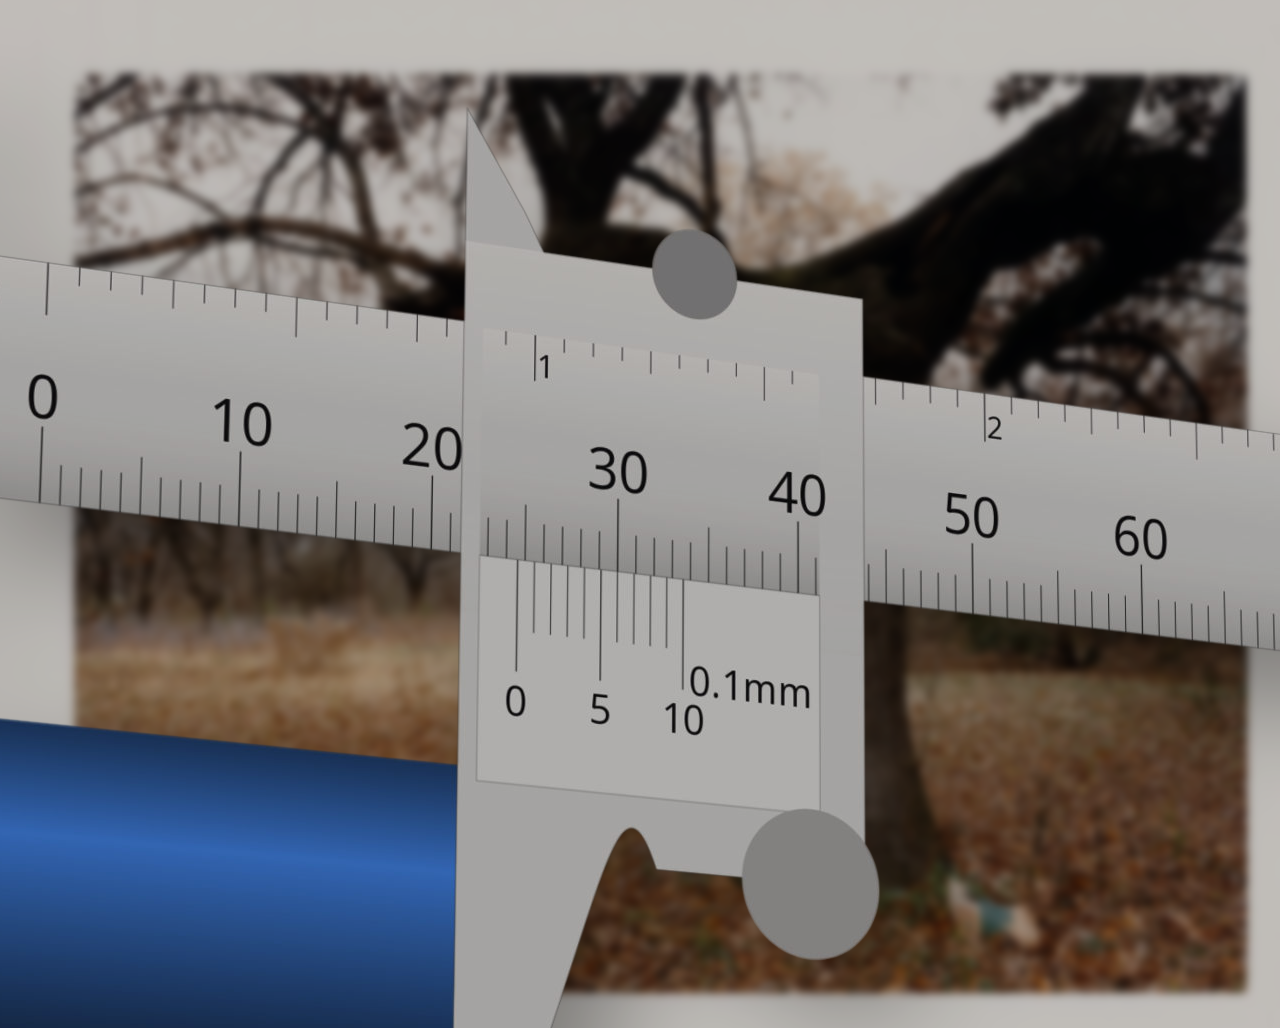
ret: 24.6mm
